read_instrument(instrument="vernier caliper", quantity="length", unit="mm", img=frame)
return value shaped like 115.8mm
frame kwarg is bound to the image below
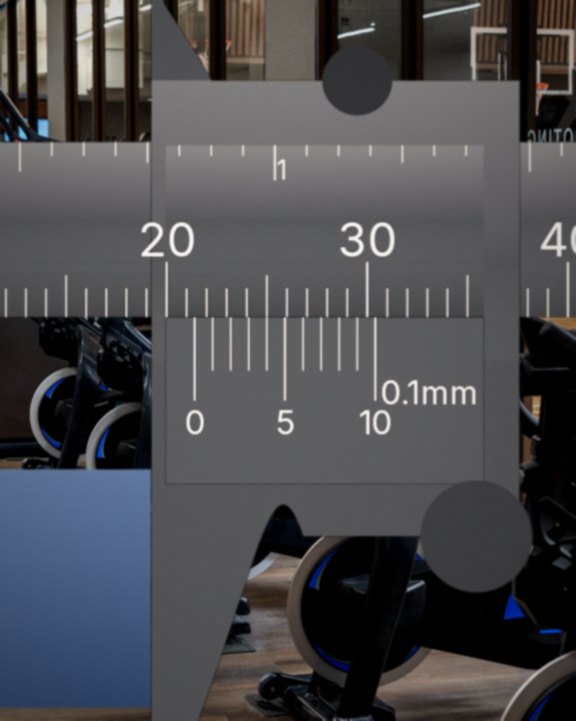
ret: 21.4mm
